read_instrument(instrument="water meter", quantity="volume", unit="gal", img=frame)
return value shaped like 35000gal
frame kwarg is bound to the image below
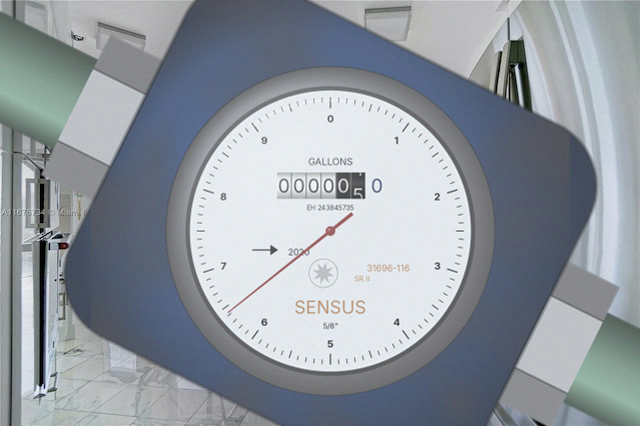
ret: 46.4gal
